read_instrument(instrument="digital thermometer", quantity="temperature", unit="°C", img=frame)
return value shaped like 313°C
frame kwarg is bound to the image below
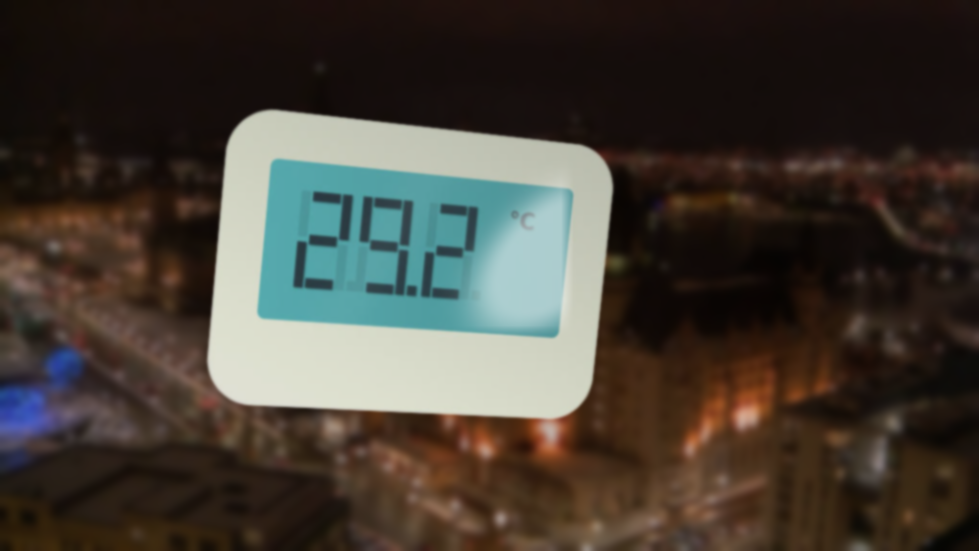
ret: 29.2°C
